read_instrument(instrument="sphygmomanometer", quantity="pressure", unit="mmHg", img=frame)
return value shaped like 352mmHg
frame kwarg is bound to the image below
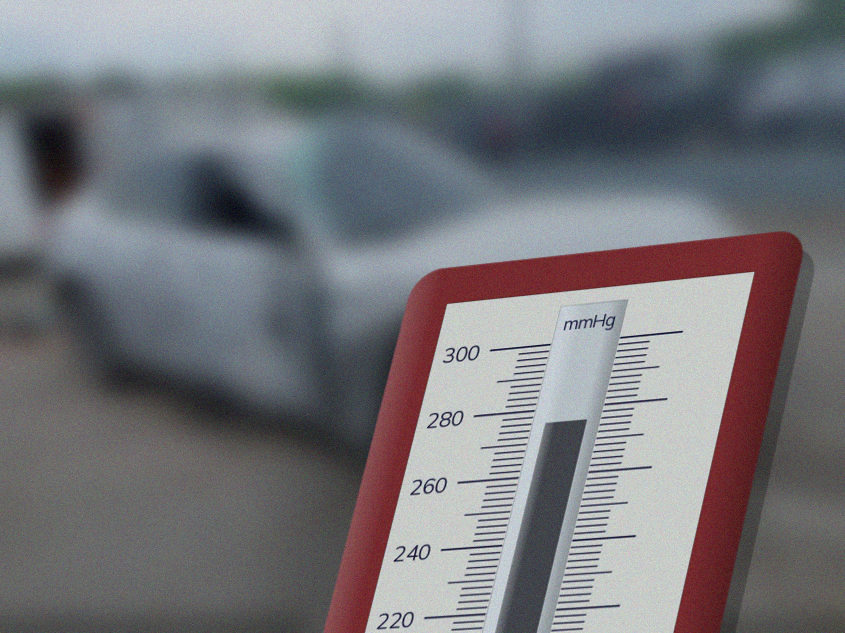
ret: 276mmHg
